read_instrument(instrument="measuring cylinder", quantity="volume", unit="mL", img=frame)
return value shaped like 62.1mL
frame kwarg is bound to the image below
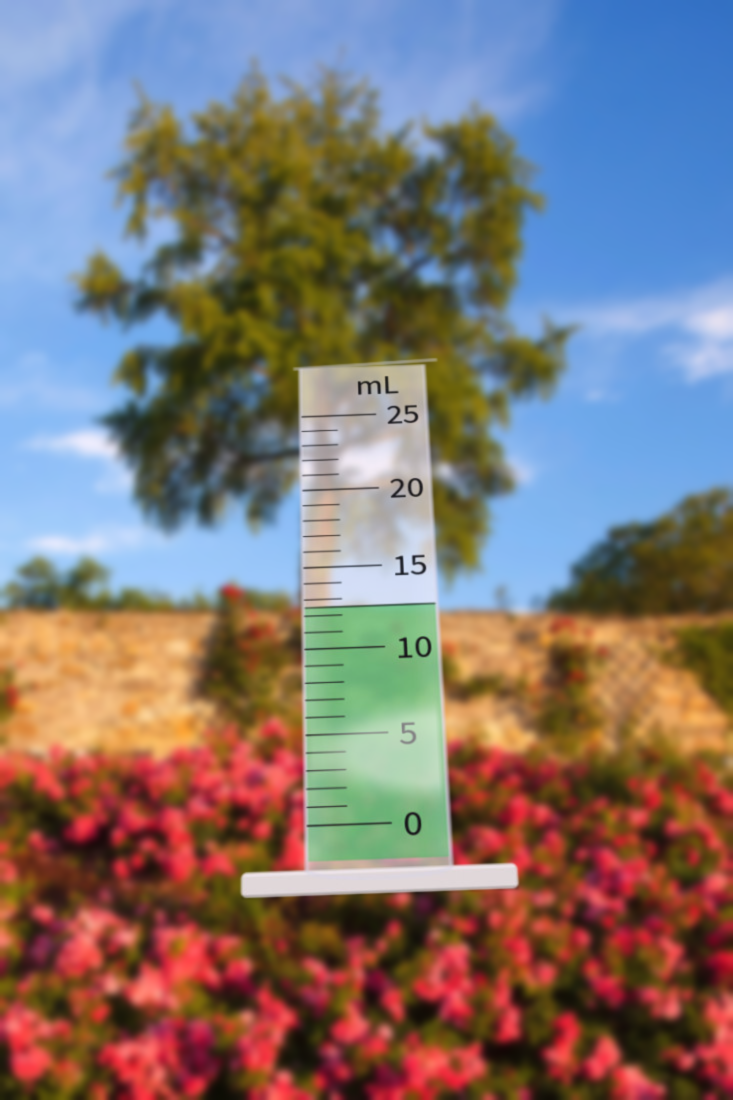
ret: 12.5mL
